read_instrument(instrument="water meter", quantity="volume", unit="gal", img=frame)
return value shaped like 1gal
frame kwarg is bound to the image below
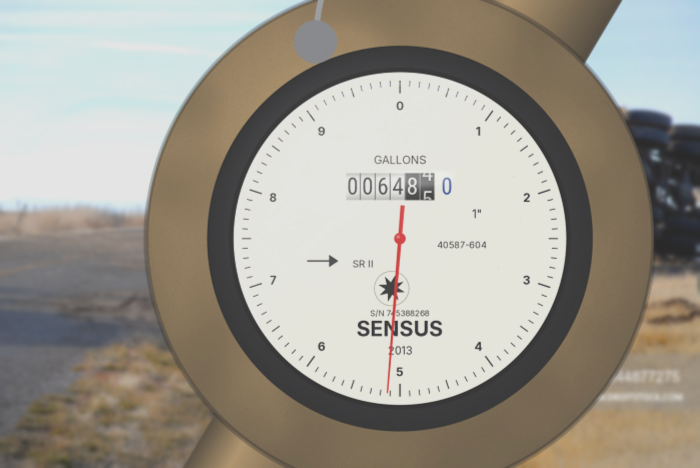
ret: 64845.1gal
